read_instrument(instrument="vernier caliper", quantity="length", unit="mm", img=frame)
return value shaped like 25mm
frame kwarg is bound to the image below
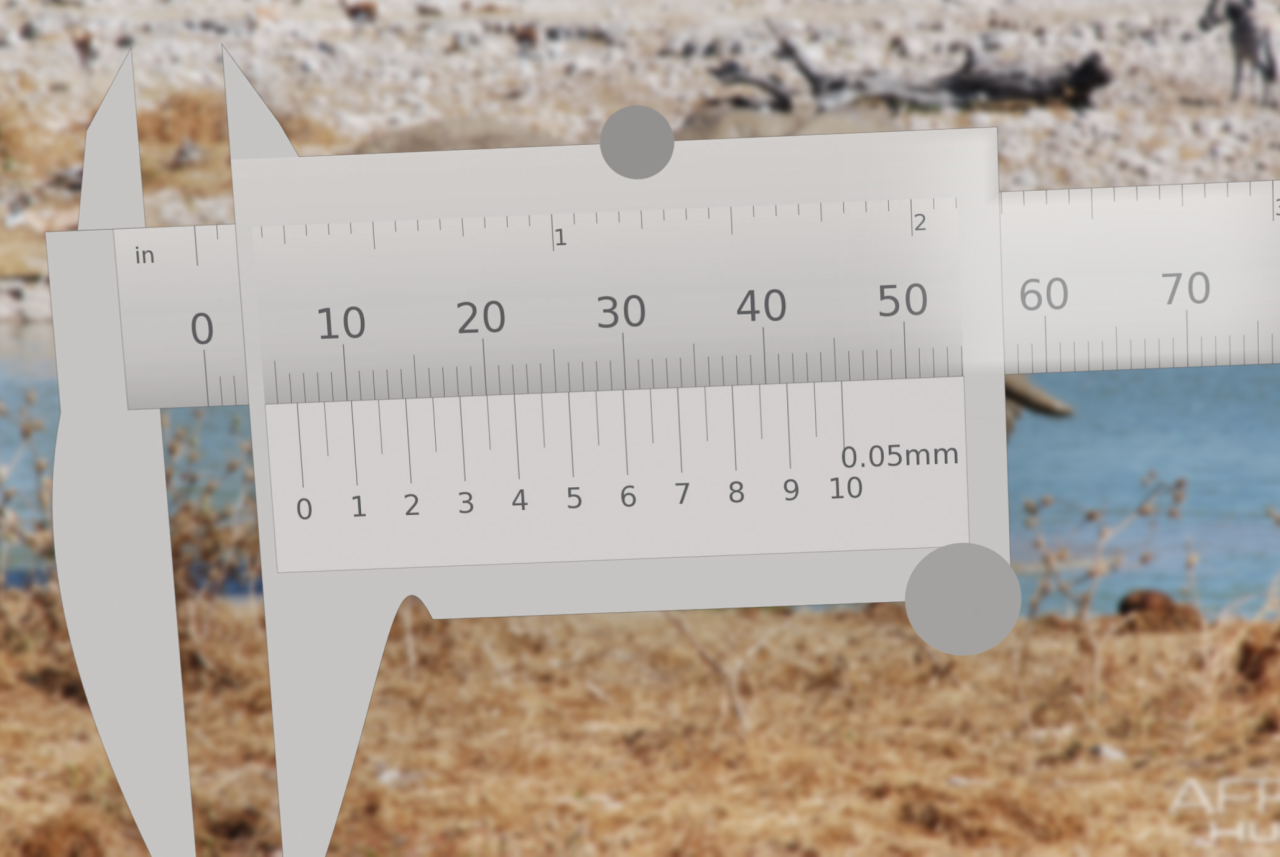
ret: 6.4mm
